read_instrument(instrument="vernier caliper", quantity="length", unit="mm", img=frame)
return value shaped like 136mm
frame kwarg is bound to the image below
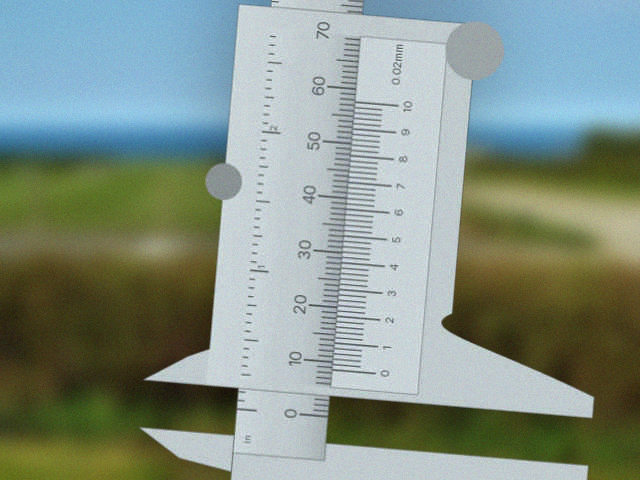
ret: 8.6mm
